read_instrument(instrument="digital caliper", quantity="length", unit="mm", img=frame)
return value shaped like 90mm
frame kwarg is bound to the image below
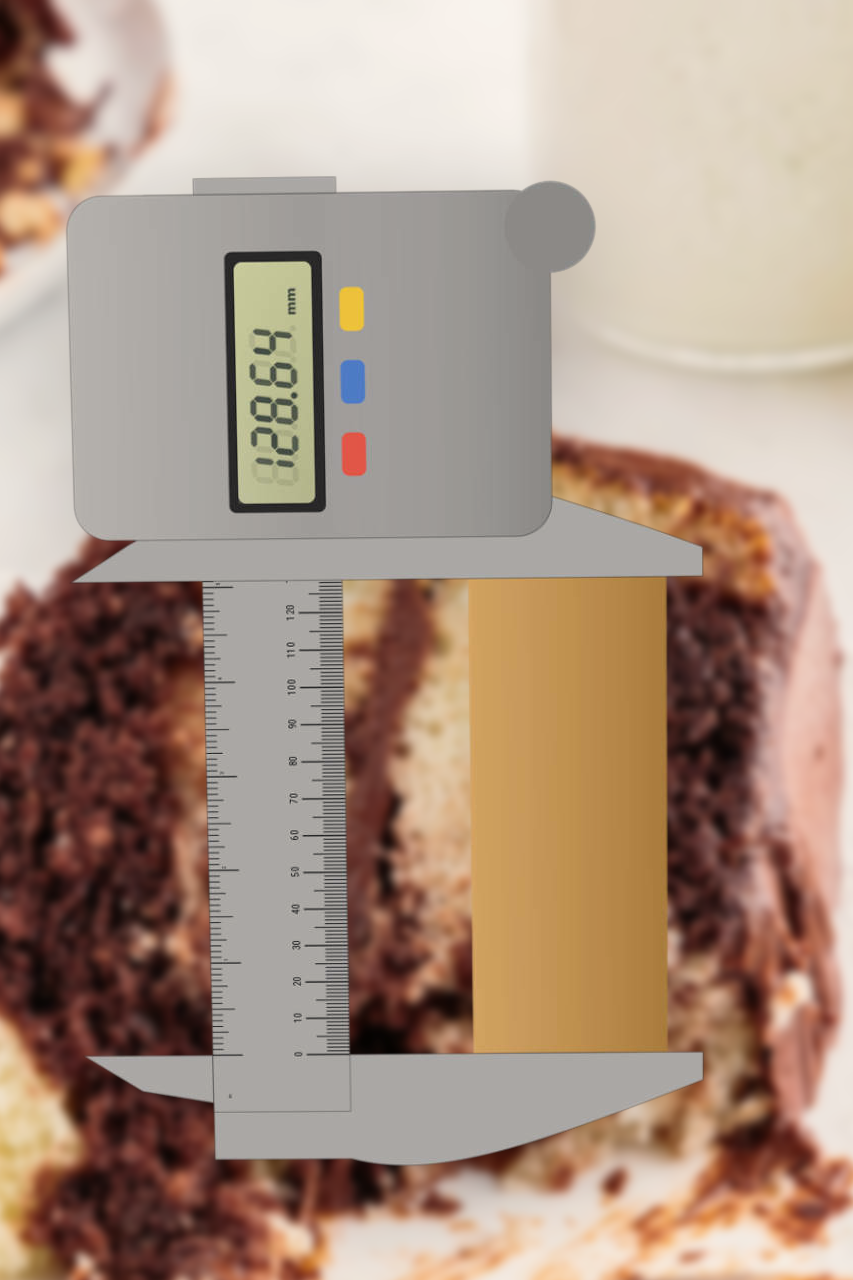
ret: 128.64mm
